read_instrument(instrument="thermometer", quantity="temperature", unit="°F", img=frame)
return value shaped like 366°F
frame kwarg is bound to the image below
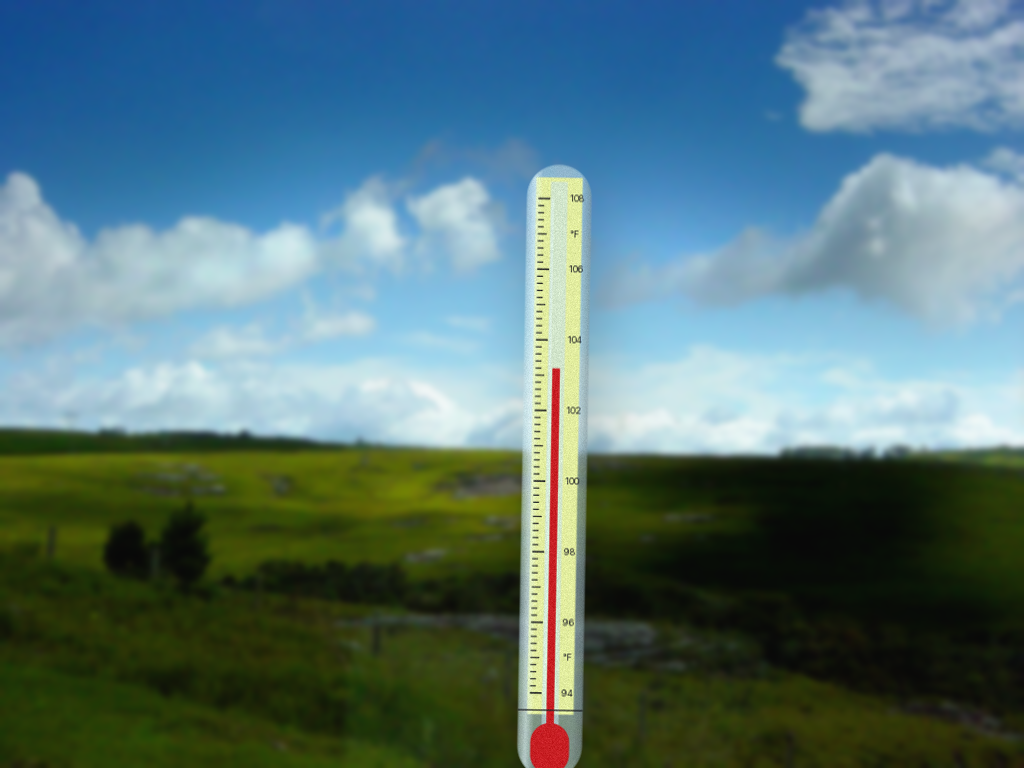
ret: 103.2°F
